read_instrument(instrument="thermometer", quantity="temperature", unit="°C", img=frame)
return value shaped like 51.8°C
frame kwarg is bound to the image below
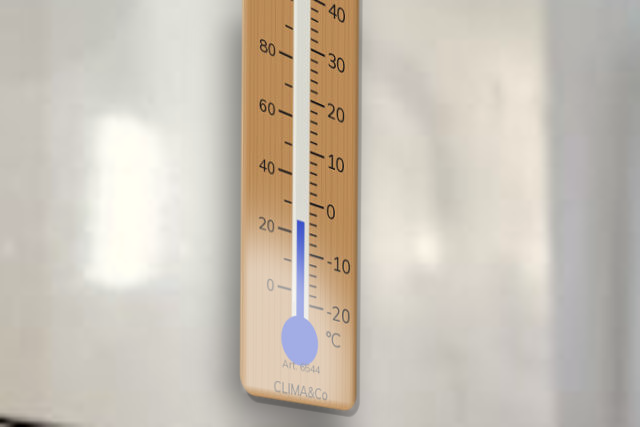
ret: -4°C
